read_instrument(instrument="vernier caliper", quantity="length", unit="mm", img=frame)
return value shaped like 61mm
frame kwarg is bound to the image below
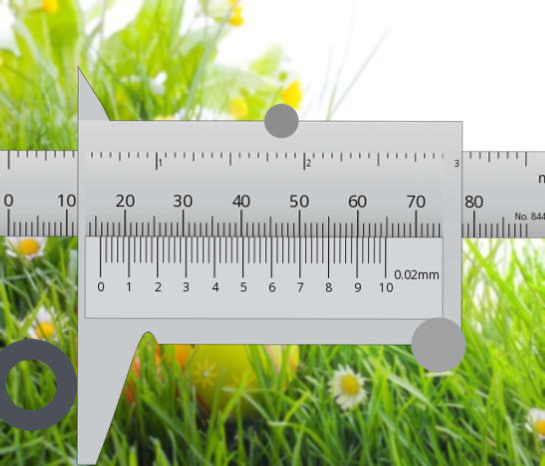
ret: 15.8mm
